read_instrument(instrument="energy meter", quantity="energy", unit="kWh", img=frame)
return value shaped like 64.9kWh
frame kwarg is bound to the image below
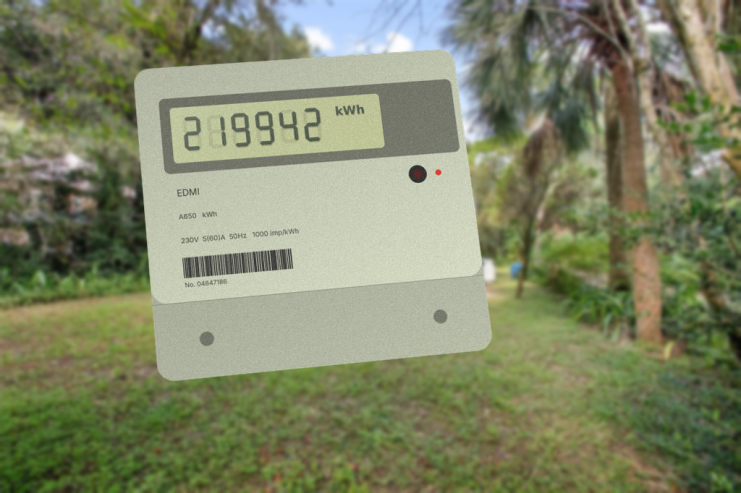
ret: 219942kWh
